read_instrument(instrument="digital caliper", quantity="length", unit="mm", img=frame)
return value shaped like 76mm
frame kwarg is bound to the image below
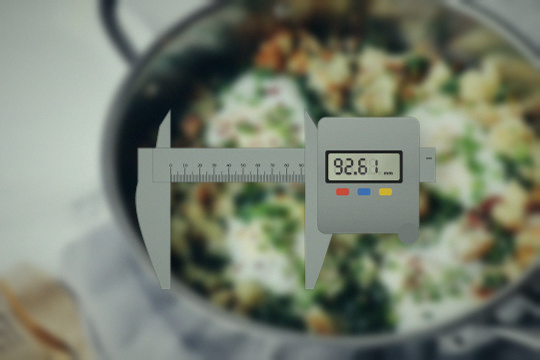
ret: 92.61mm
